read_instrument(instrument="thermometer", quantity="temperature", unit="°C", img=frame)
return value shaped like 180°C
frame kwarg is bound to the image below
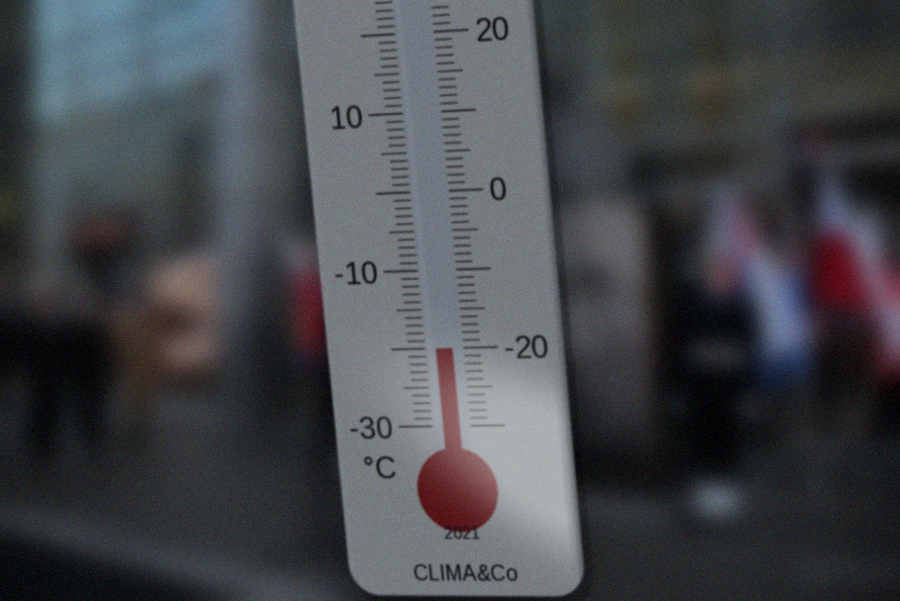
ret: -20°C
